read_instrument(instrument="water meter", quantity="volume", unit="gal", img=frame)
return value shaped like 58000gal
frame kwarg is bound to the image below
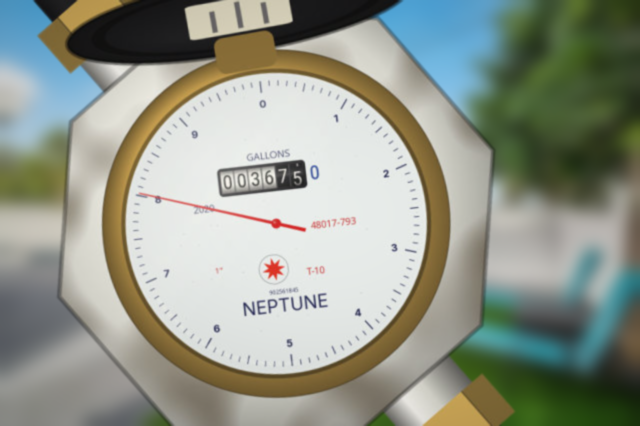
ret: 36748.0gal
